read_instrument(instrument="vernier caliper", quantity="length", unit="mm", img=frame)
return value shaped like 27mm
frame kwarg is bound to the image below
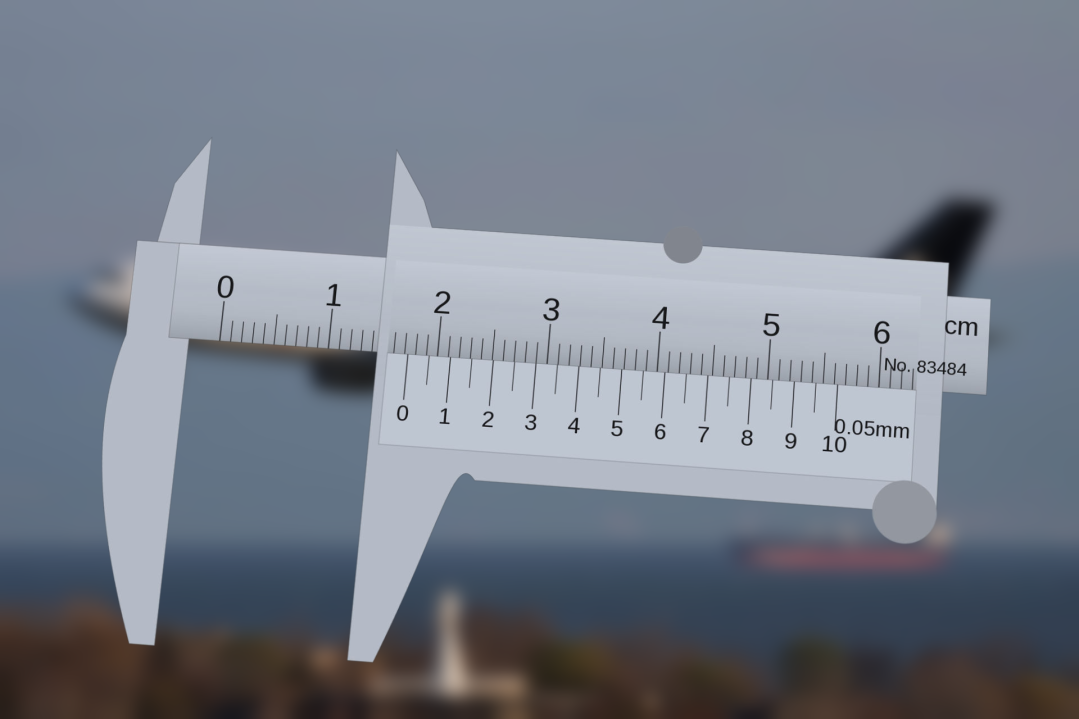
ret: 17.3mm
